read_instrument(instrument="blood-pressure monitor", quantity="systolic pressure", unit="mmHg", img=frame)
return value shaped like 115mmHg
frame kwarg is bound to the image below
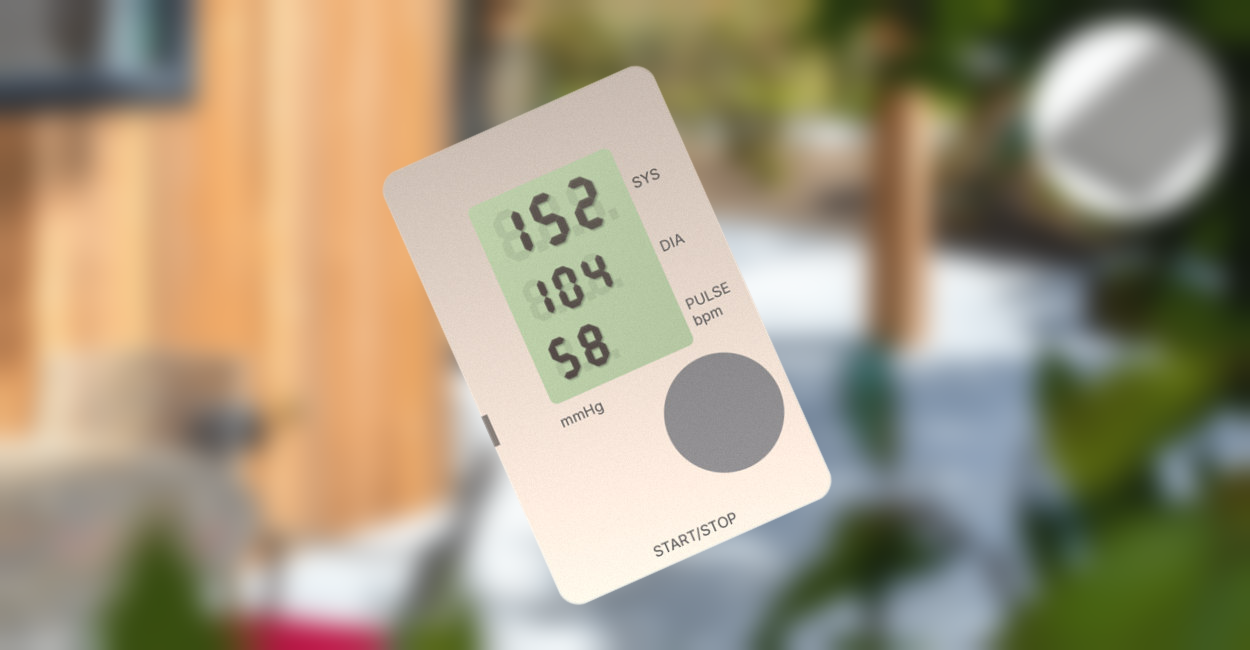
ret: 152mmHg
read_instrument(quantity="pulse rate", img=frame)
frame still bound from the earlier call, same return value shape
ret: 58bpm
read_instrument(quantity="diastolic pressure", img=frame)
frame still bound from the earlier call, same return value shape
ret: 104mmHg
